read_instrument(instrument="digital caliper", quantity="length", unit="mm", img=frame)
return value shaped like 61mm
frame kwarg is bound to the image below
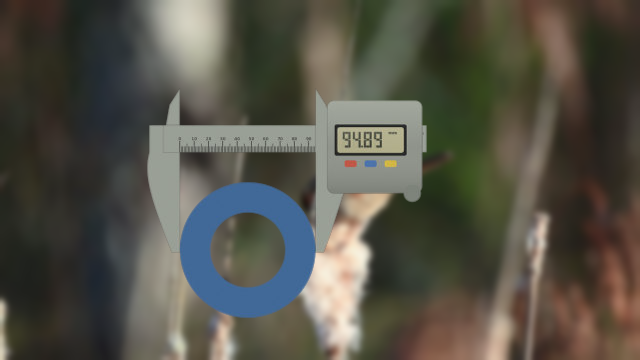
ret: 94.89mm
